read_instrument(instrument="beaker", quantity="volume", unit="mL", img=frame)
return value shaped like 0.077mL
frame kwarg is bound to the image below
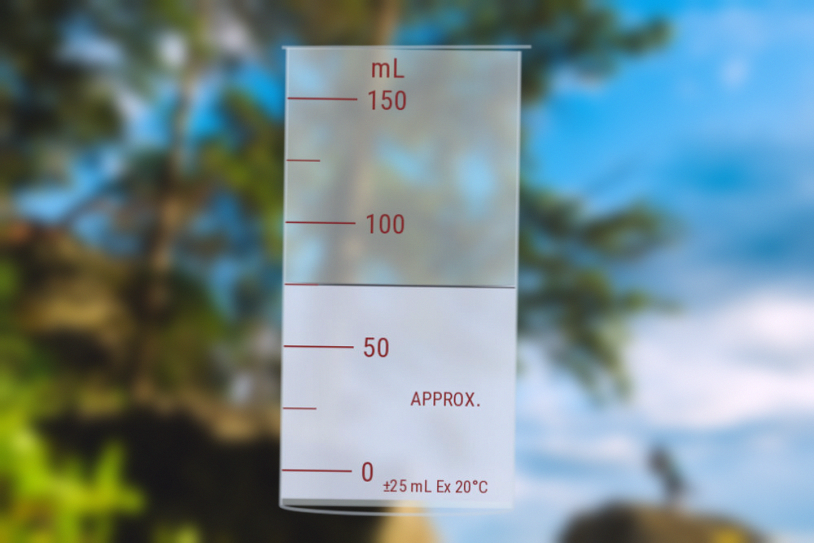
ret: 75mL
